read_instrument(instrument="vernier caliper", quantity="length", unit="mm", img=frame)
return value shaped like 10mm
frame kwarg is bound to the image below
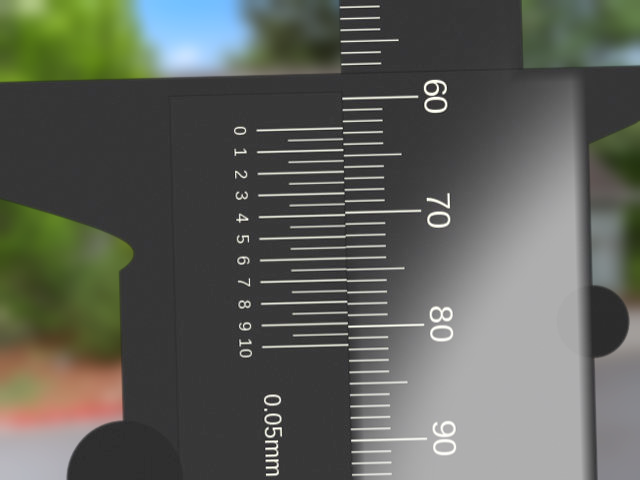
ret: 62.6mm
